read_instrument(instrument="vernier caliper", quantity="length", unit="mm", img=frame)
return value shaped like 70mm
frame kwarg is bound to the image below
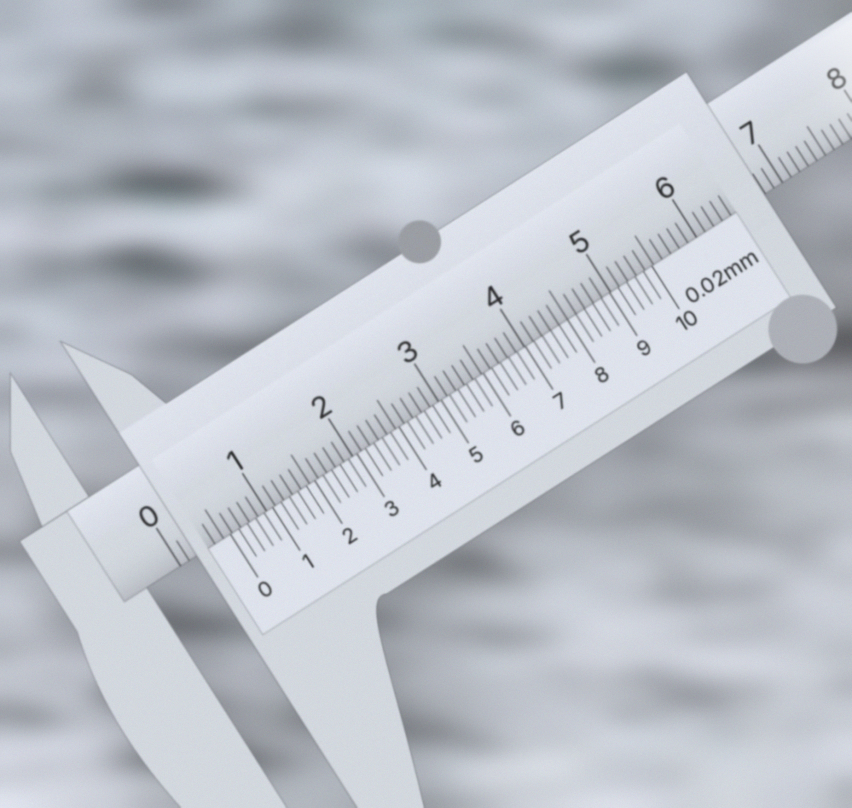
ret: 5.8mm
